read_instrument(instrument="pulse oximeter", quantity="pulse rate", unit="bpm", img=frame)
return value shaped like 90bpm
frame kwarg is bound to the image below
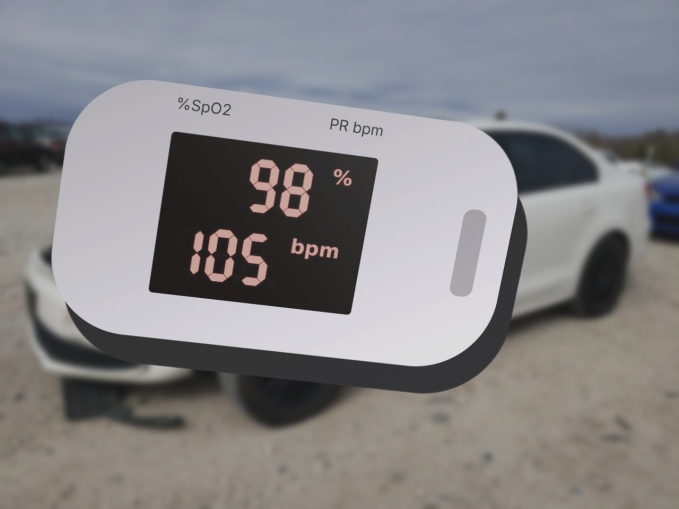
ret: 105bpm
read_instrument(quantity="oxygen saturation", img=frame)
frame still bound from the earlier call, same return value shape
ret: 98%
